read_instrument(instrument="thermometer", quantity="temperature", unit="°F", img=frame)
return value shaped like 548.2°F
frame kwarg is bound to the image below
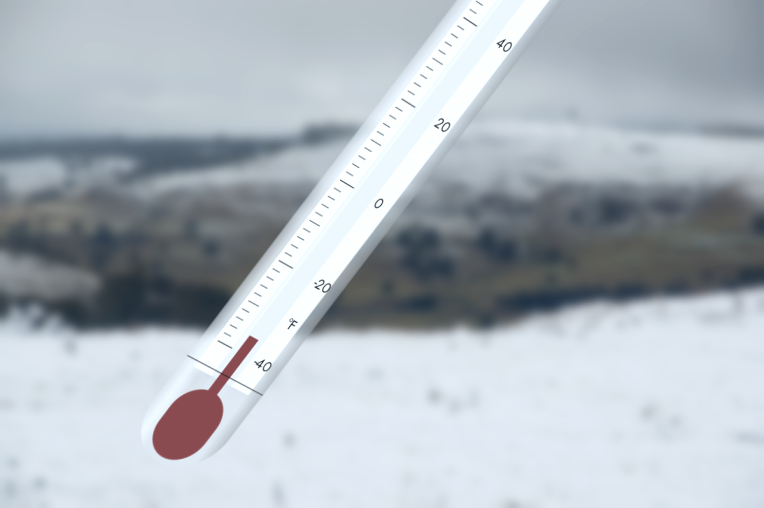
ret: -36°F
